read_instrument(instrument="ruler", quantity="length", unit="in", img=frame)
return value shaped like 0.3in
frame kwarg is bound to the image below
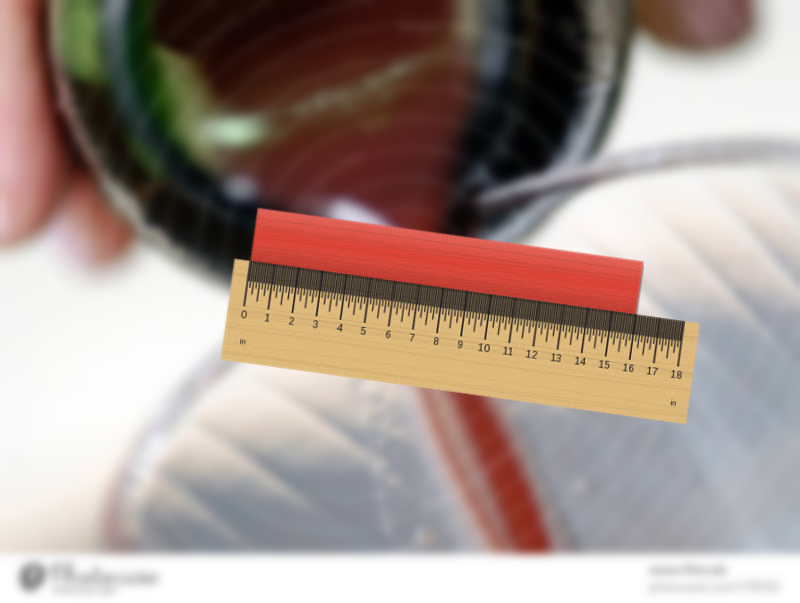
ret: 16in
